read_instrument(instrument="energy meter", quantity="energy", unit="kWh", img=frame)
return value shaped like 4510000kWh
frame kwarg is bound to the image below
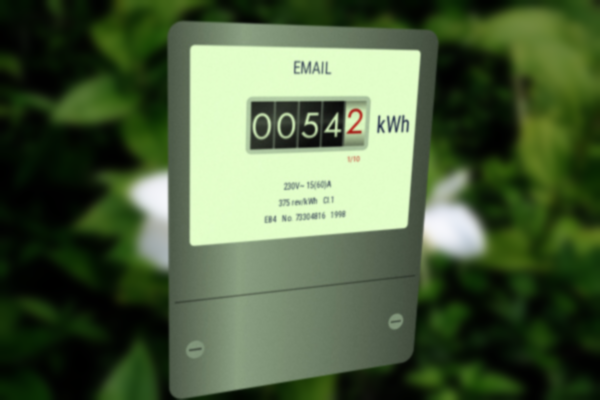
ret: 54.2kWh
